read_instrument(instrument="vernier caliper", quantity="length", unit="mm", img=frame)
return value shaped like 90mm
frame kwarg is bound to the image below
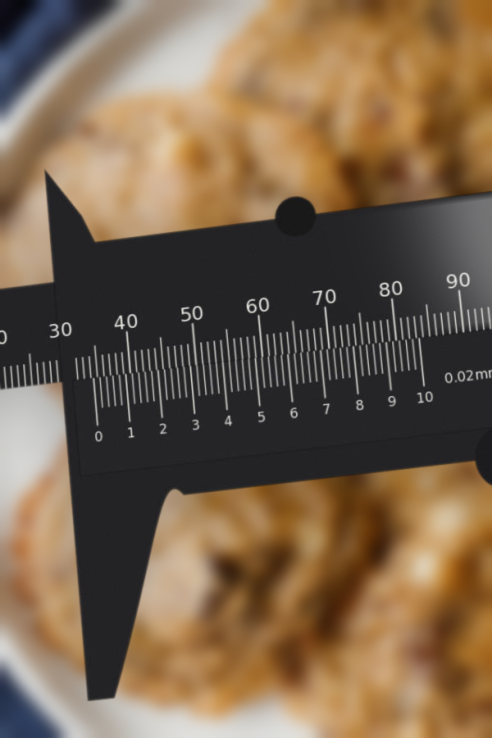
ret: 34.4mm
